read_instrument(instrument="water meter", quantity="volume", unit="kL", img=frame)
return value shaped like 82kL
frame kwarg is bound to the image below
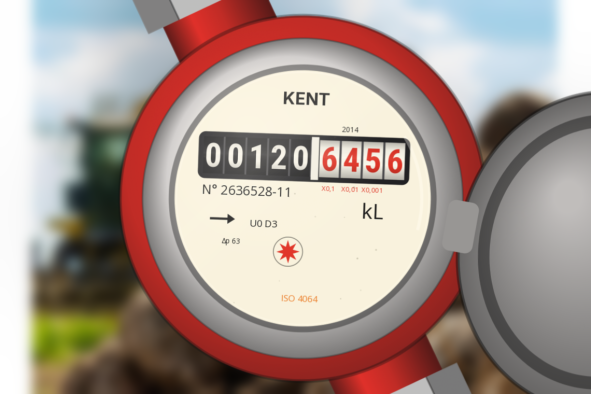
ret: 120.6456kL
